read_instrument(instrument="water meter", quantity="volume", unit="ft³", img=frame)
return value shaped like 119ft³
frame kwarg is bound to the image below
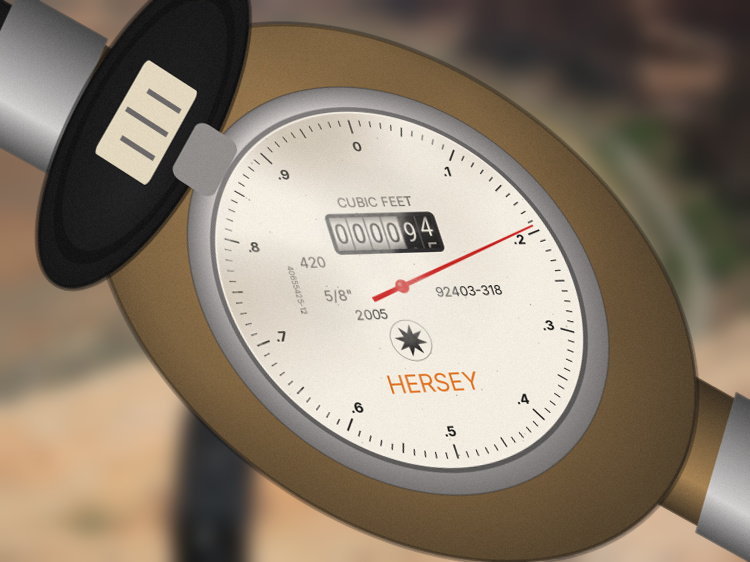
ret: 94.19ft³
